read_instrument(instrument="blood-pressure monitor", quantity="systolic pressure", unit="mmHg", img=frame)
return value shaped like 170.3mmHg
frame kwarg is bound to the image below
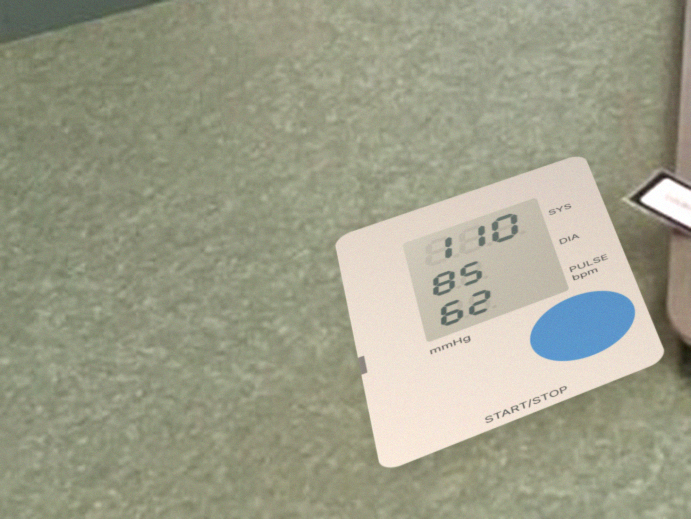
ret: 110mmHg
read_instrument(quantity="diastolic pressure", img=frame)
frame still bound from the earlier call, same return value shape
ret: 85mmHg
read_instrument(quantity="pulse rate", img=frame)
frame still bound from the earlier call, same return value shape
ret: 62bpm
